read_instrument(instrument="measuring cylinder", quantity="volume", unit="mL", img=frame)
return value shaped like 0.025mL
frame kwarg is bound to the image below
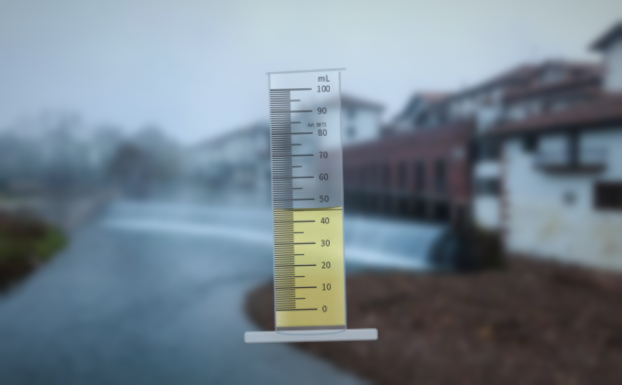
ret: 45mL
